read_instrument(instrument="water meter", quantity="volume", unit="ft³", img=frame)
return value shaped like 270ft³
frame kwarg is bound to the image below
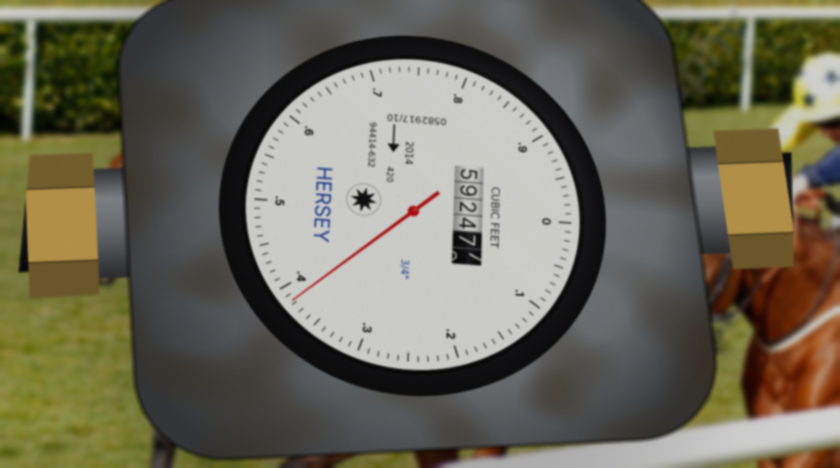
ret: 592477.38ft³
